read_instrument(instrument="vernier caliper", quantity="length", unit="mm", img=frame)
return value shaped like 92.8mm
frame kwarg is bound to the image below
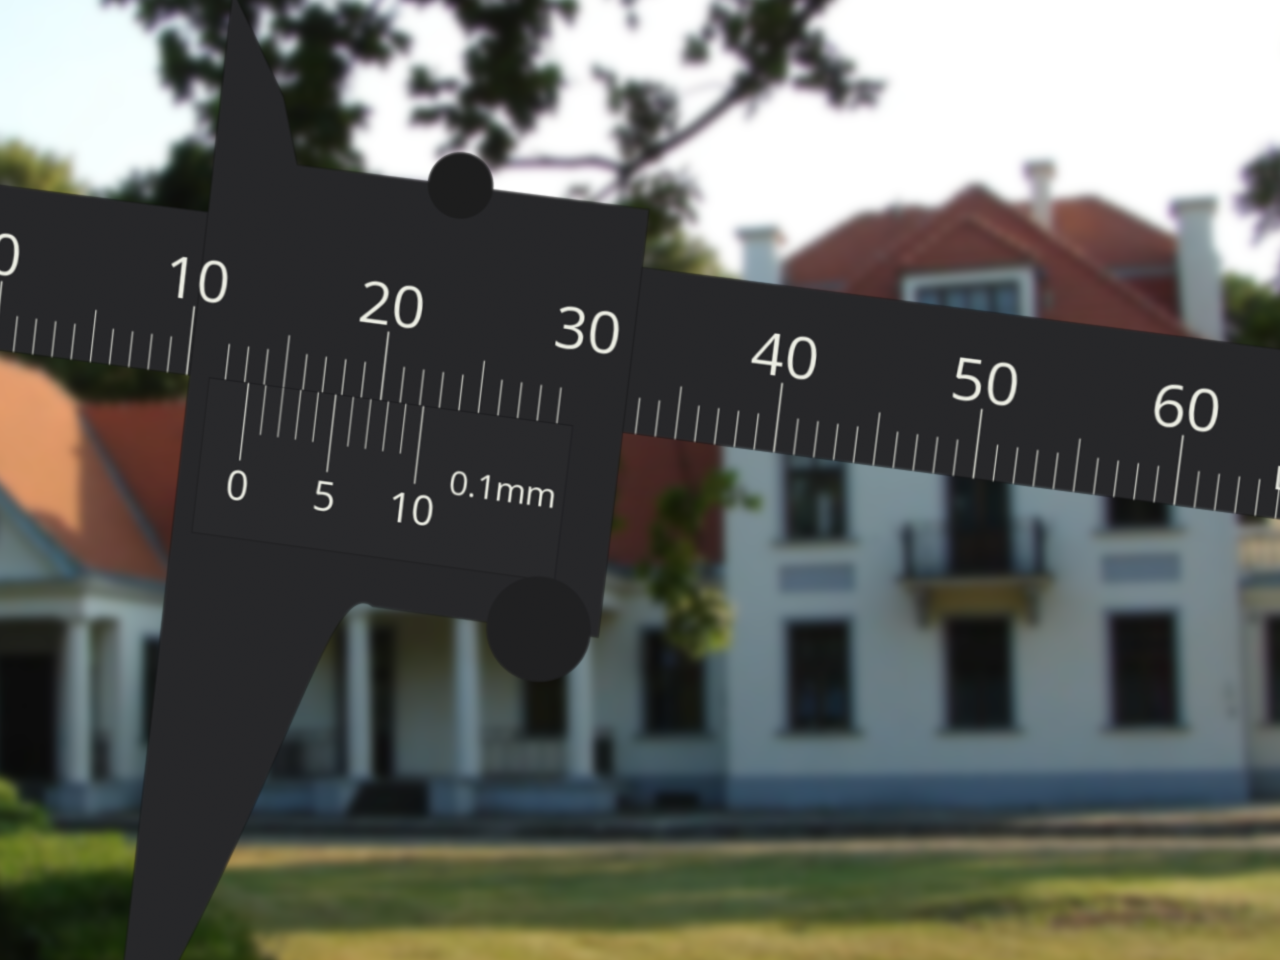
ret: 13.2mm
